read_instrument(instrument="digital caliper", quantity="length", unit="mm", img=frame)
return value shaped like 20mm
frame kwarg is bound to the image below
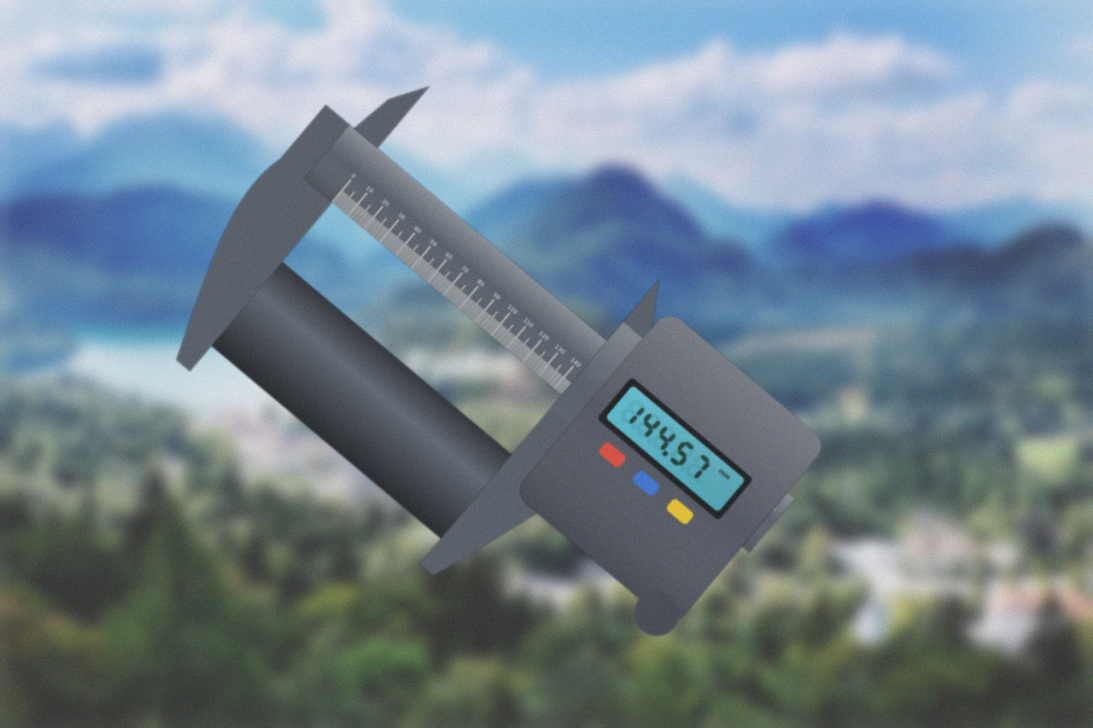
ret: 144.57mm
